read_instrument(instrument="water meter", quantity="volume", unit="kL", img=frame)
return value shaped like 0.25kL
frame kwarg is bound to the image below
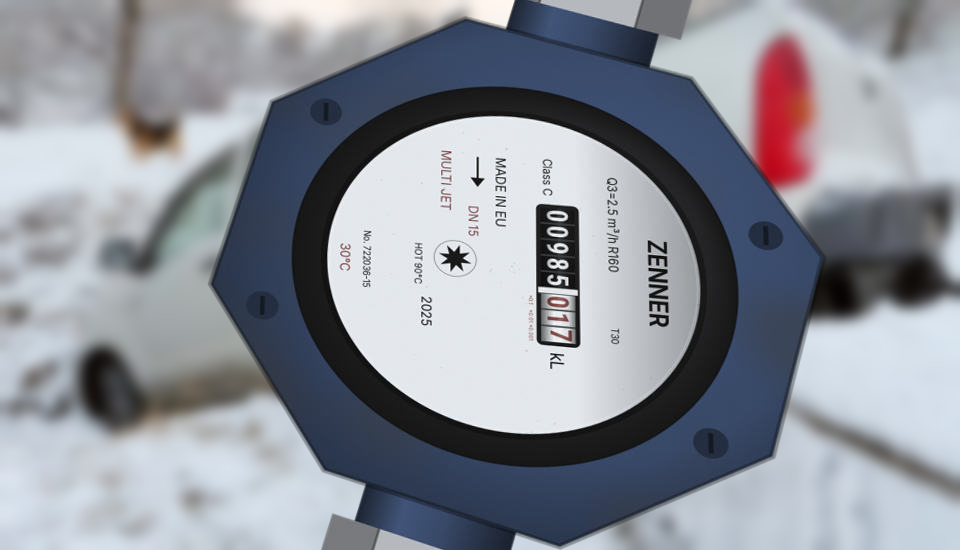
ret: 985.017kL
